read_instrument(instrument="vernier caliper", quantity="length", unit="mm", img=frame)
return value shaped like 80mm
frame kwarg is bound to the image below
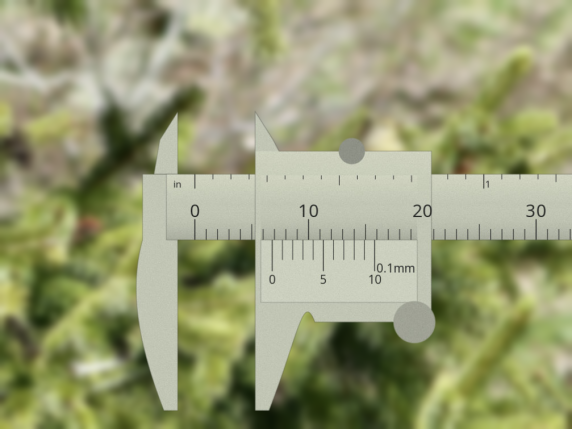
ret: 6.8mm
